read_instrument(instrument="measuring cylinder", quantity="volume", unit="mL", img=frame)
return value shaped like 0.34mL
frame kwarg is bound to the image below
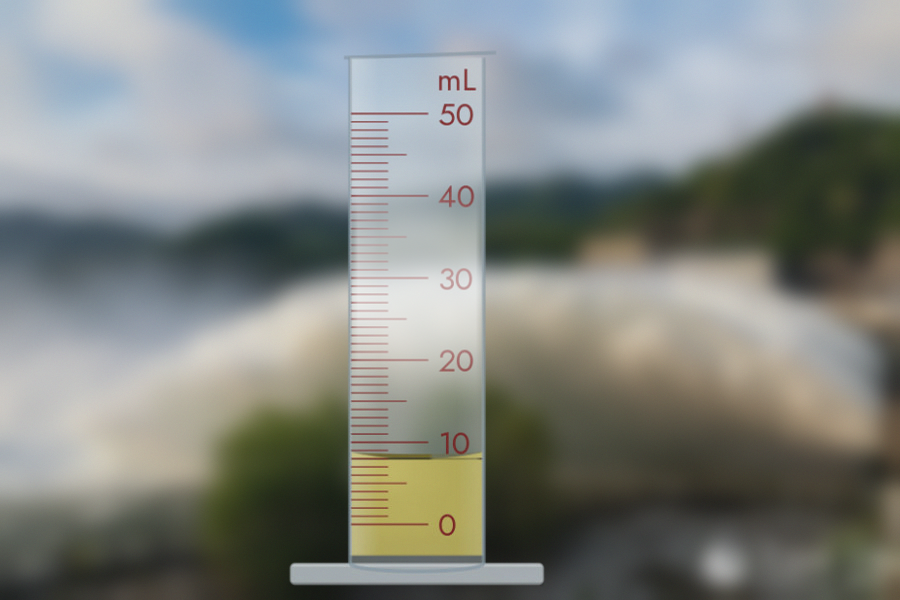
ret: 8mL
